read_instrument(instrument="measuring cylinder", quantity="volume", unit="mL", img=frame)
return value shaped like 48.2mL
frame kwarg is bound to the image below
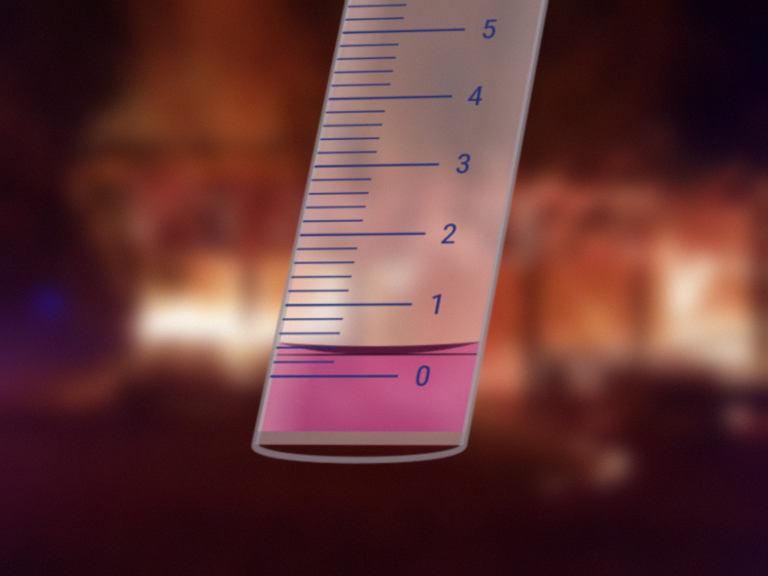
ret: 0.3mL
